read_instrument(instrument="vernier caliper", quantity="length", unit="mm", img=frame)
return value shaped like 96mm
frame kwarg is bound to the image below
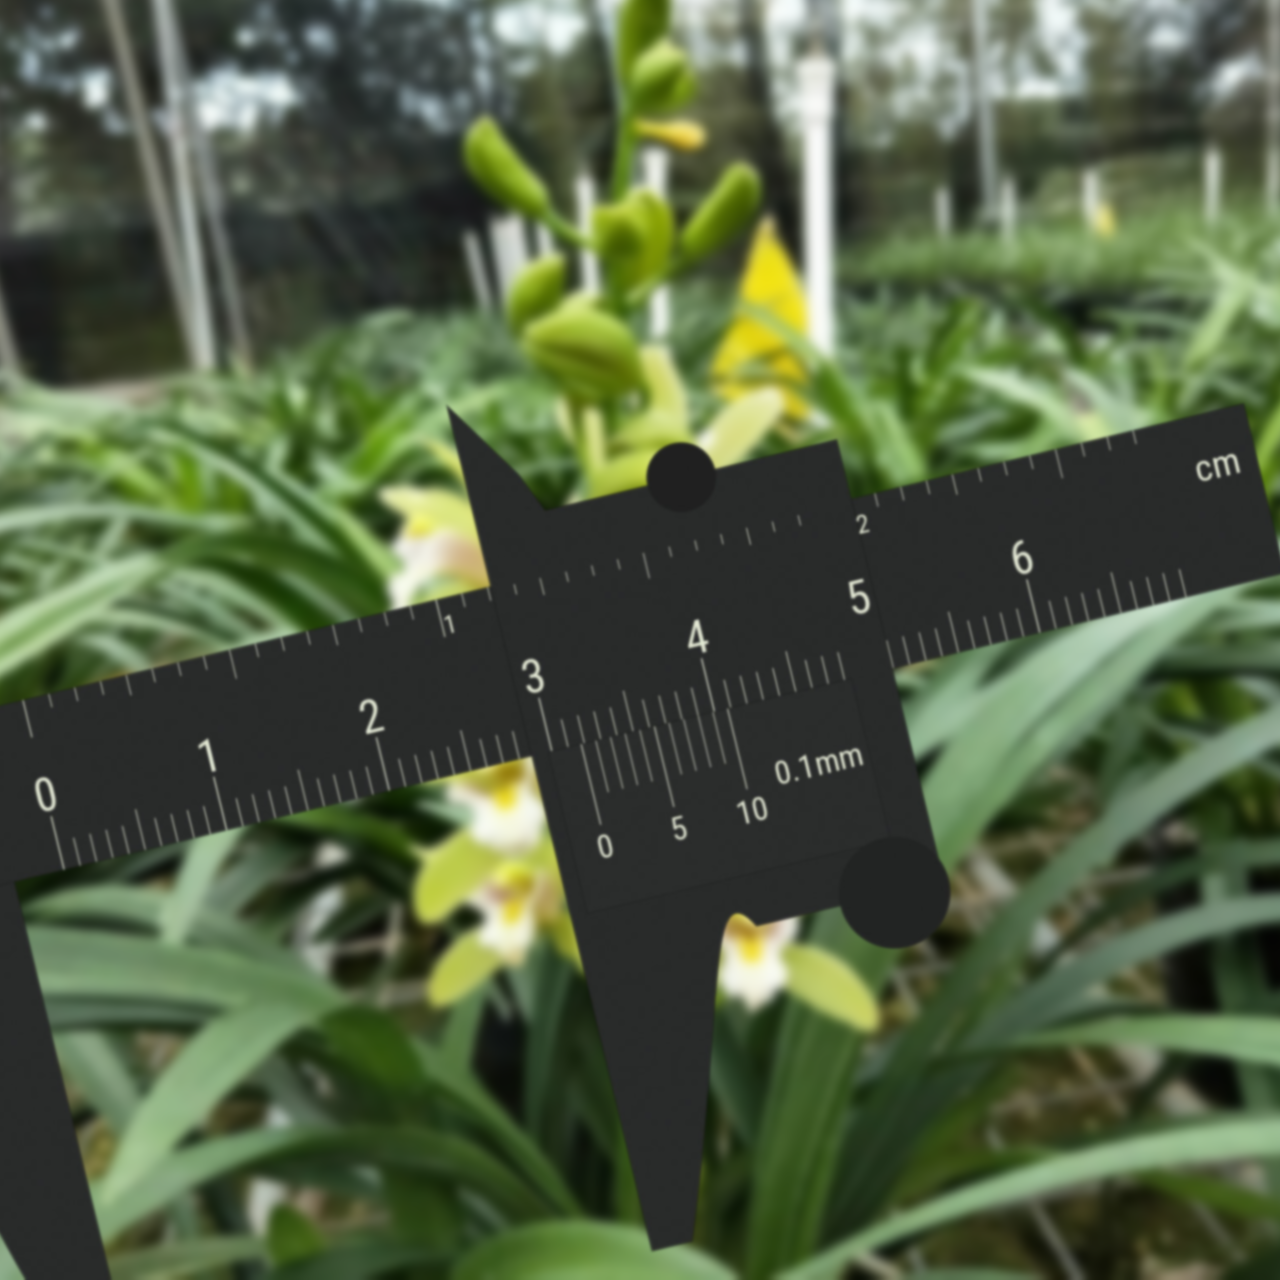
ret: 31.8mm
